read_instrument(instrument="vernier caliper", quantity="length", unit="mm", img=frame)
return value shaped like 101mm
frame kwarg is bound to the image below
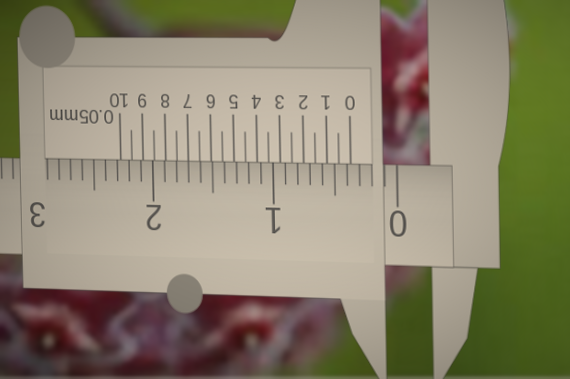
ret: 3.7mm
